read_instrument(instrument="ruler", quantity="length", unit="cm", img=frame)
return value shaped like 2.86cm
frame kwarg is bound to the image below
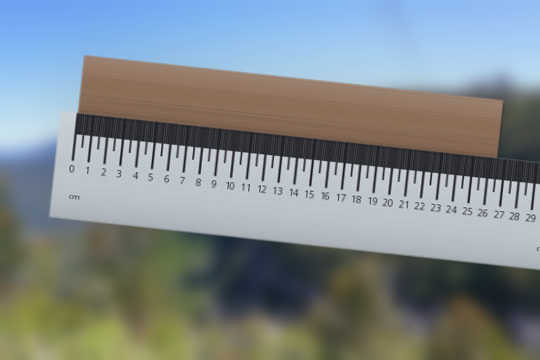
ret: 26.5cm
